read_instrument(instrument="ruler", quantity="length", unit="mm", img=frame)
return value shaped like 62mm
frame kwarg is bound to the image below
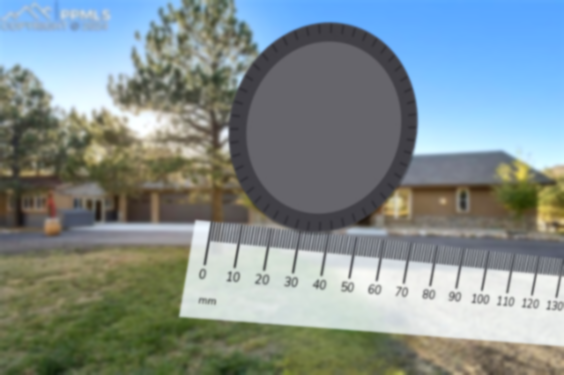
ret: 65mm
